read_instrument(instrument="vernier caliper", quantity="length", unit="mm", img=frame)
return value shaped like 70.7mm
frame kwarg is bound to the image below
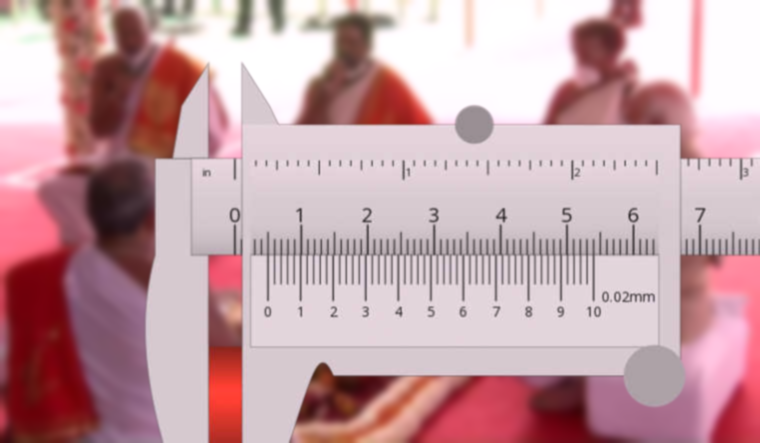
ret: 5.0mm
